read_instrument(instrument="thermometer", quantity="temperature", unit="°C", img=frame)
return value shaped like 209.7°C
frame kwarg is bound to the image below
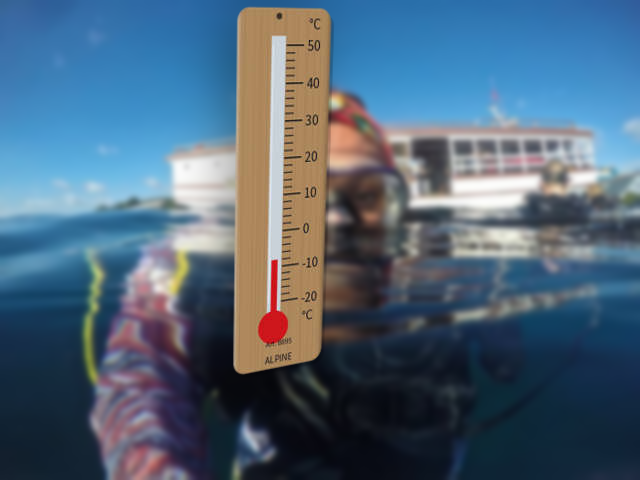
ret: -8°C
